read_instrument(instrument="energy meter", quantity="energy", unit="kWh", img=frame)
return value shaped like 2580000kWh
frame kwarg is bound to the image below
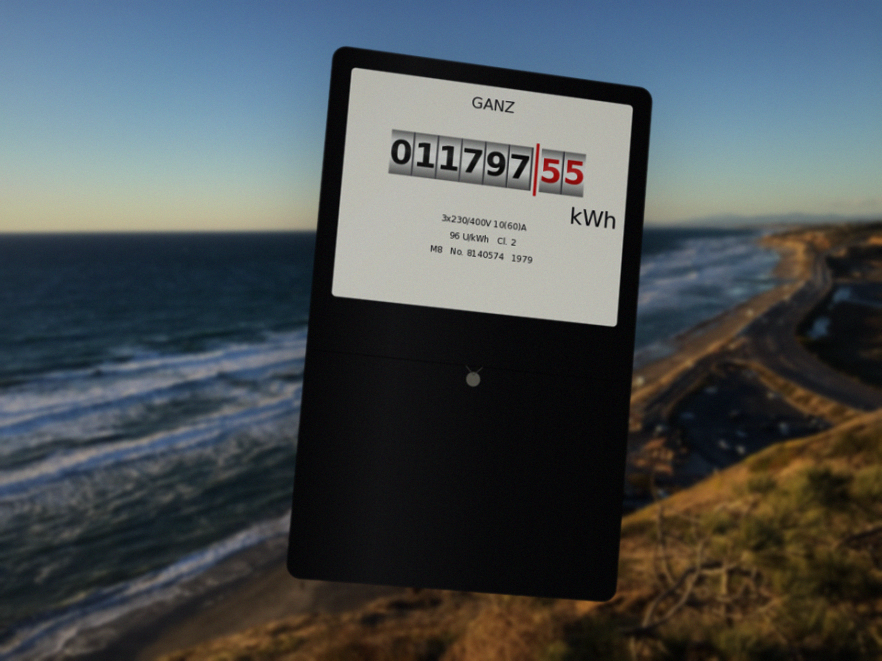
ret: 11797.55kWh
